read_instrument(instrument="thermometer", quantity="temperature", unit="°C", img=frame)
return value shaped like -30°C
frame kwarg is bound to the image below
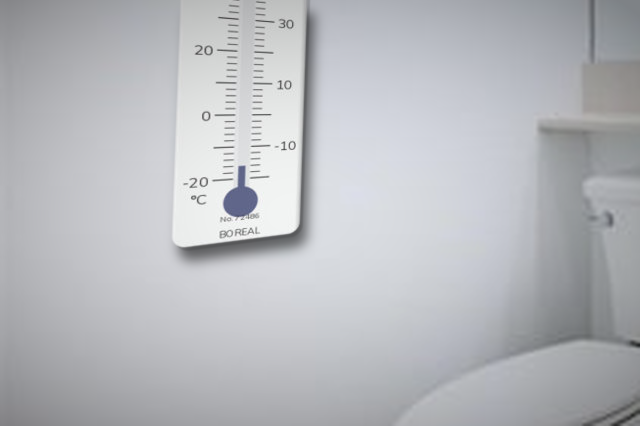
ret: -16°C
